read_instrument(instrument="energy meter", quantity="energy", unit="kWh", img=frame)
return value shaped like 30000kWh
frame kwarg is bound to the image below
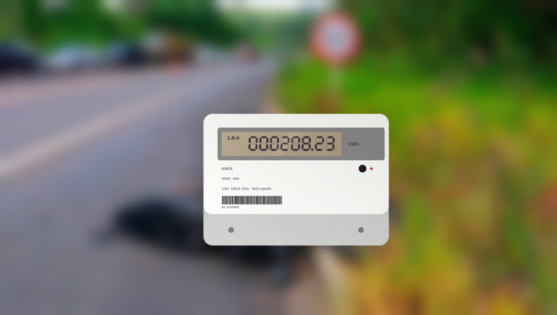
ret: 208.23kWh
